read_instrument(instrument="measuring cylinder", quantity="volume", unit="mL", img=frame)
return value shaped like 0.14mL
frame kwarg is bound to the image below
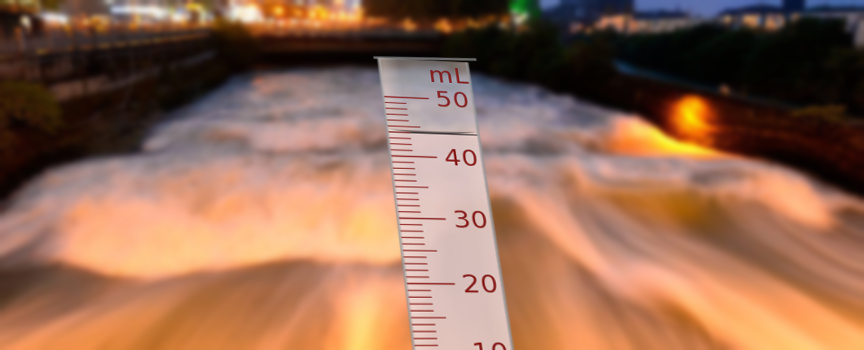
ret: 44mL
